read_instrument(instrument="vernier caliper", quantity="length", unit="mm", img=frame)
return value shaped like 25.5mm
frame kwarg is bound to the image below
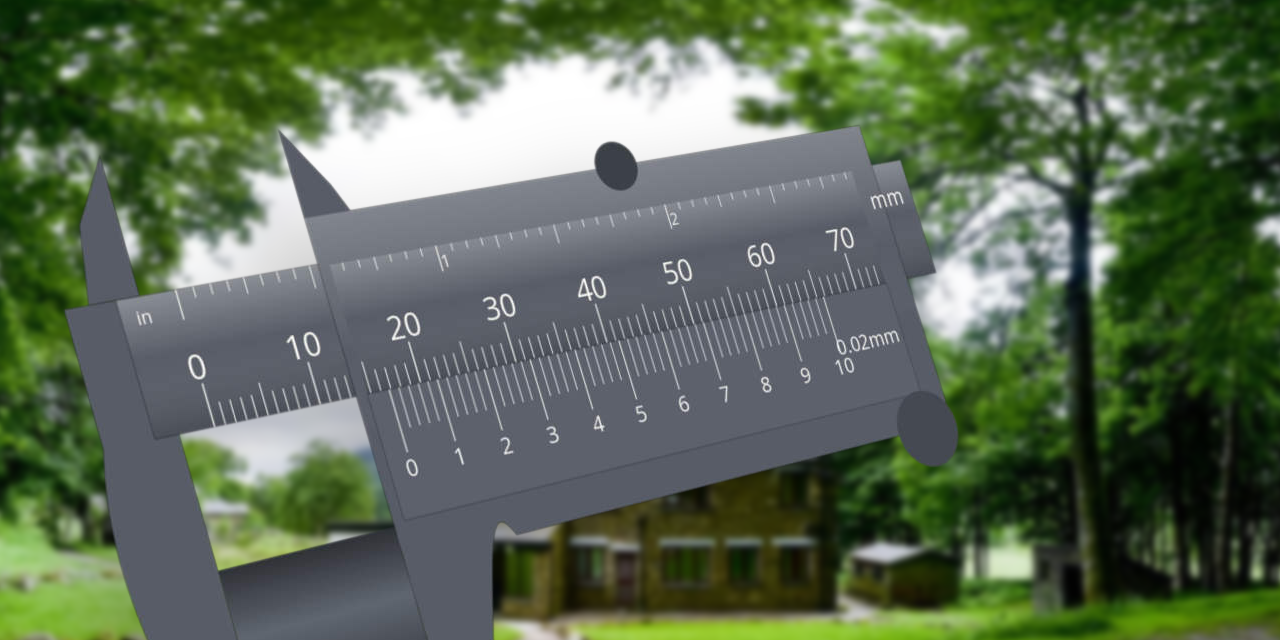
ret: 16.8mm
